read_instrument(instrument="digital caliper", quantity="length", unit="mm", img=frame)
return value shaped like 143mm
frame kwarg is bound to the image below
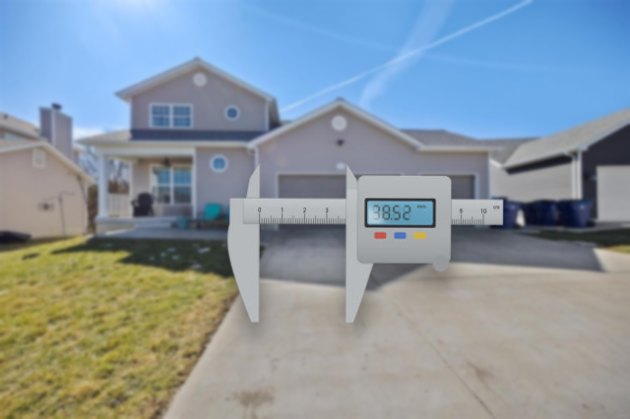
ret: 38.52mm
